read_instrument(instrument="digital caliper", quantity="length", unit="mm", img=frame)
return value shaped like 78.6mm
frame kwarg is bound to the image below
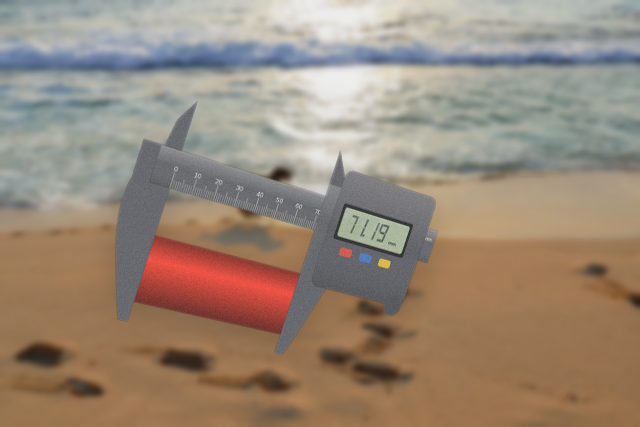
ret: 71.19mm
